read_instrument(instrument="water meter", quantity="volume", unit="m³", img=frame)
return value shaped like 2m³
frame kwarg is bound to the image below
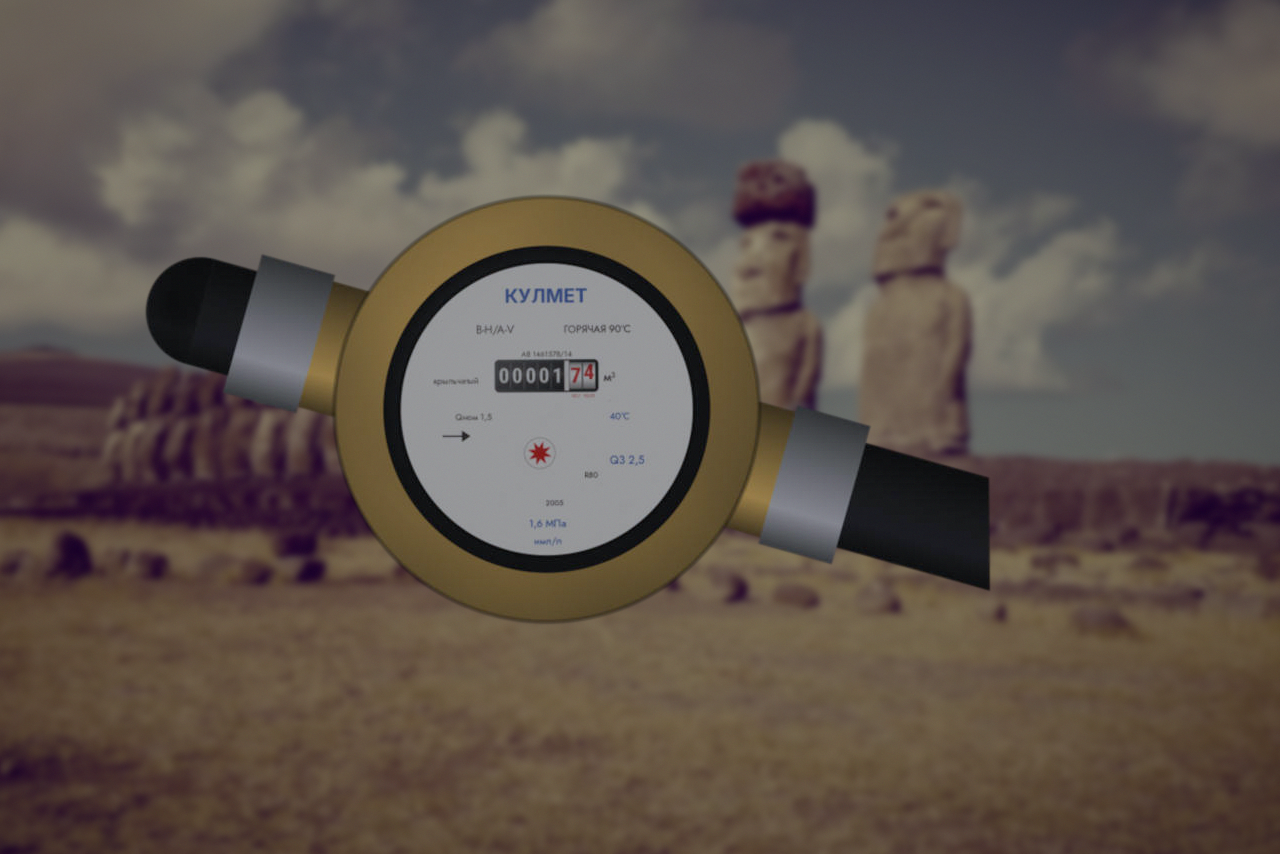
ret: 1.74m³
